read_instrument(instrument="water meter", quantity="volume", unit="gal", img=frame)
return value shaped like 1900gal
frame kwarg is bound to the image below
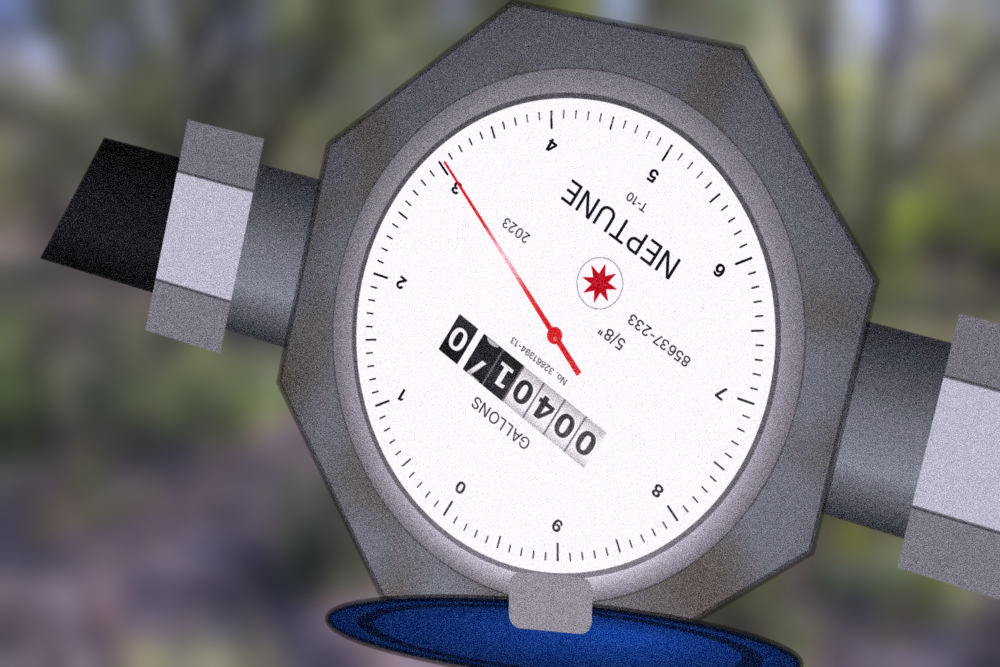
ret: 40173.0gal
